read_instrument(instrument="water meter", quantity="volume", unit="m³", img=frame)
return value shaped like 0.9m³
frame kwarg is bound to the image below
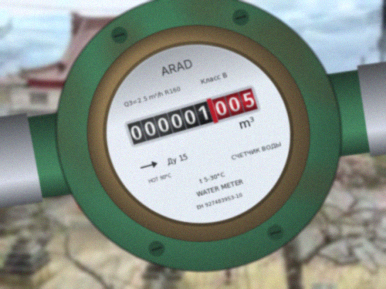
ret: 1.005m³
